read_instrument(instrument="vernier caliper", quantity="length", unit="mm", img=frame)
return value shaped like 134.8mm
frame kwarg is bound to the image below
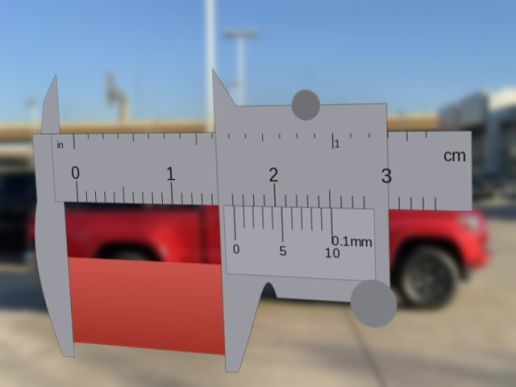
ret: 16.1mm
